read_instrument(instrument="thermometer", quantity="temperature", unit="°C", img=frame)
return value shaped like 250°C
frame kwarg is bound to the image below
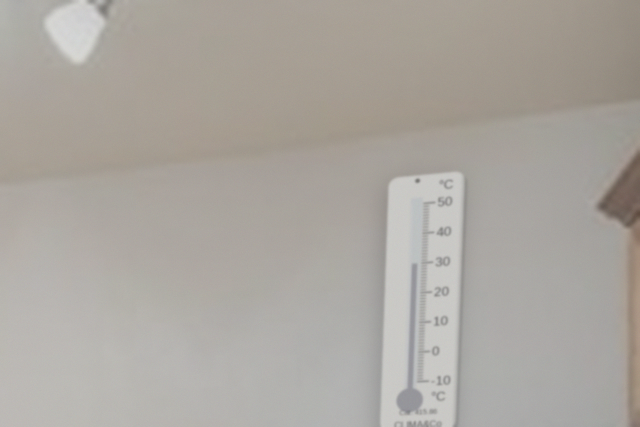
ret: 30°C
